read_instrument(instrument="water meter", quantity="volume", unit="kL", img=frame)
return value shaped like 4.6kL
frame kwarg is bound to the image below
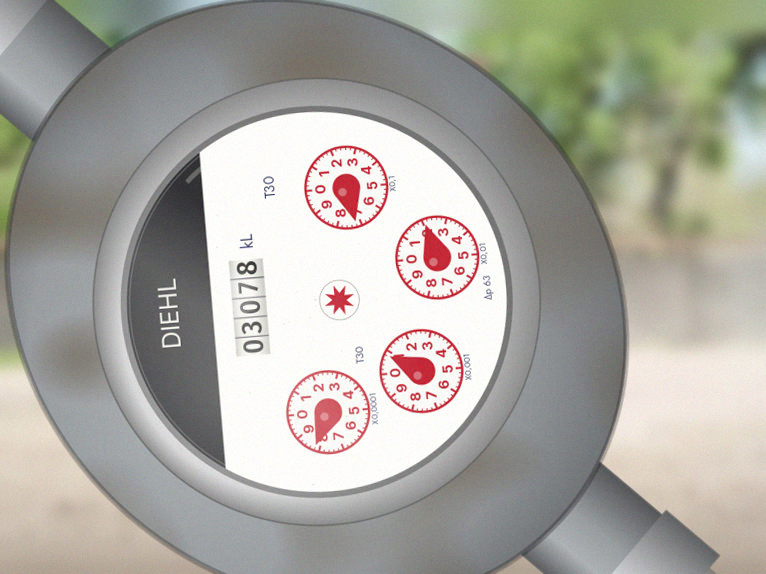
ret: 3078.7208kL
